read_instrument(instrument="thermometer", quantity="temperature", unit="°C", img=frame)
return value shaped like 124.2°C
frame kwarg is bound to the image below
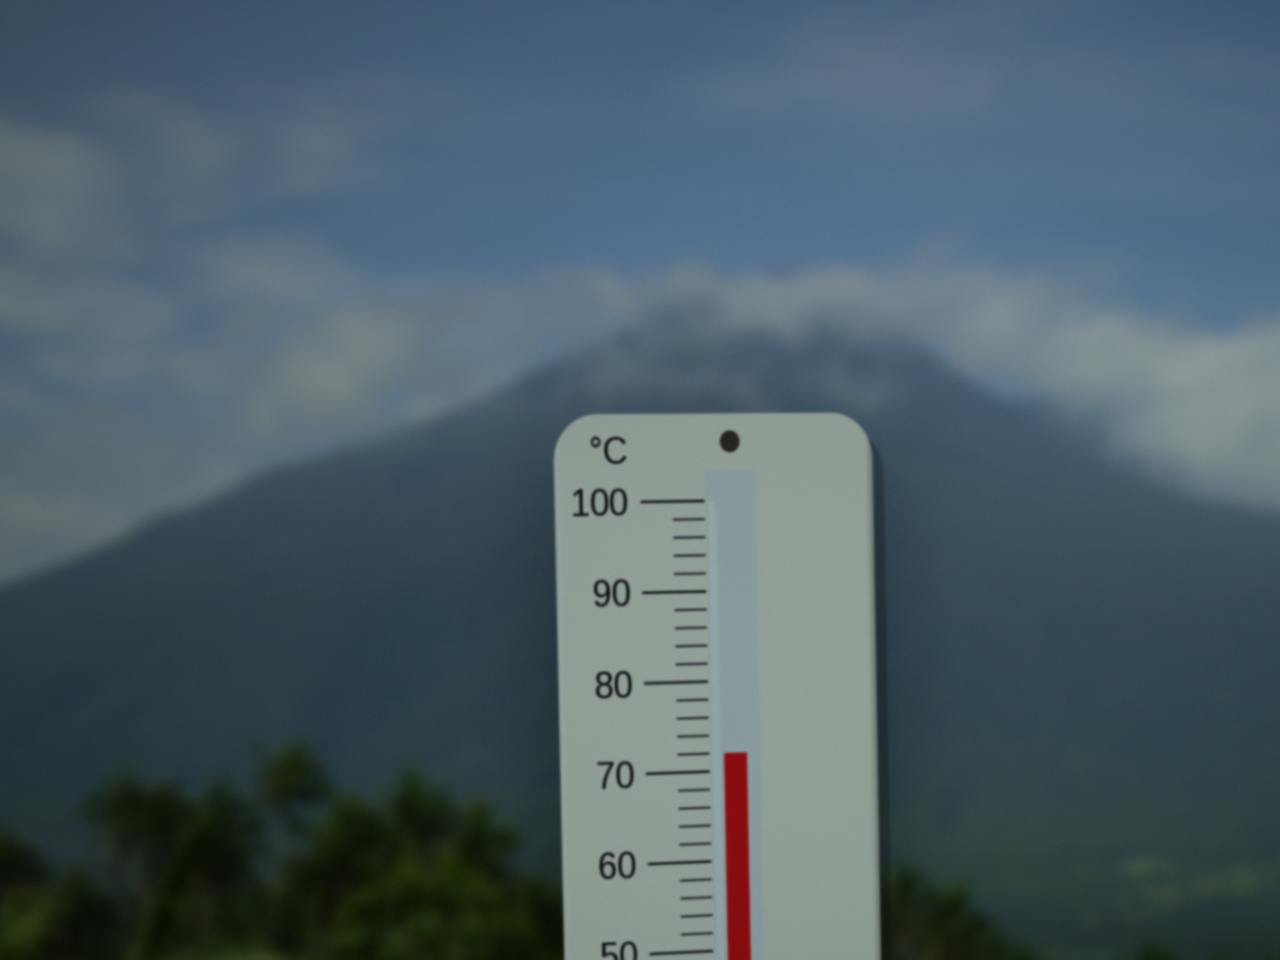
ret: 72°C
